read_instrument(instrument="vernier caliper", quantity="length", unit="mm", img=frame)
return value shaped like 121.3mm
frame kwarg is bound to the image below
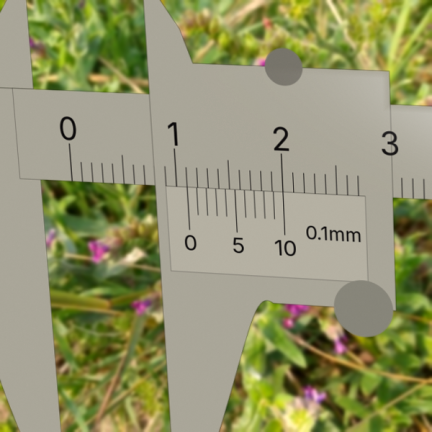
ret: 11.0mm
